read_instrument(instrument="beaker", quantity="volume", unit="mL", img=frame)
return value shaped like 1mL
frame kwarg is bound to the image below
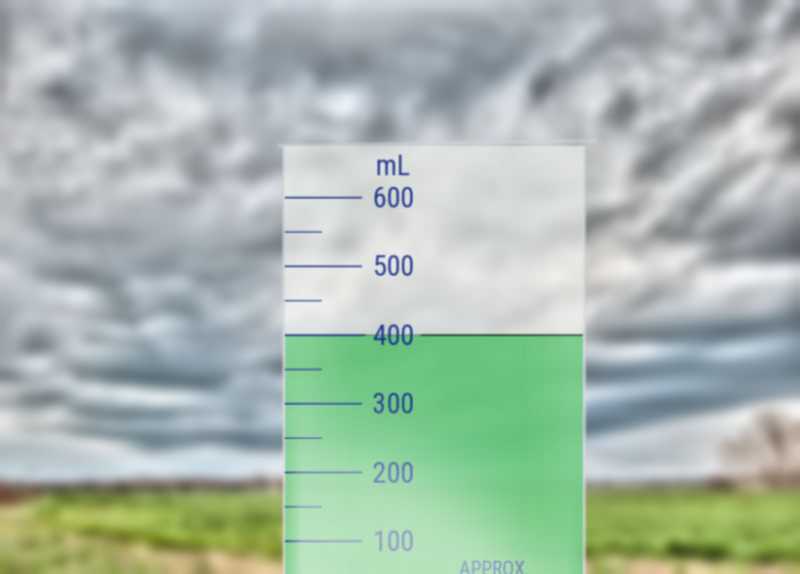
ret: 400mL
